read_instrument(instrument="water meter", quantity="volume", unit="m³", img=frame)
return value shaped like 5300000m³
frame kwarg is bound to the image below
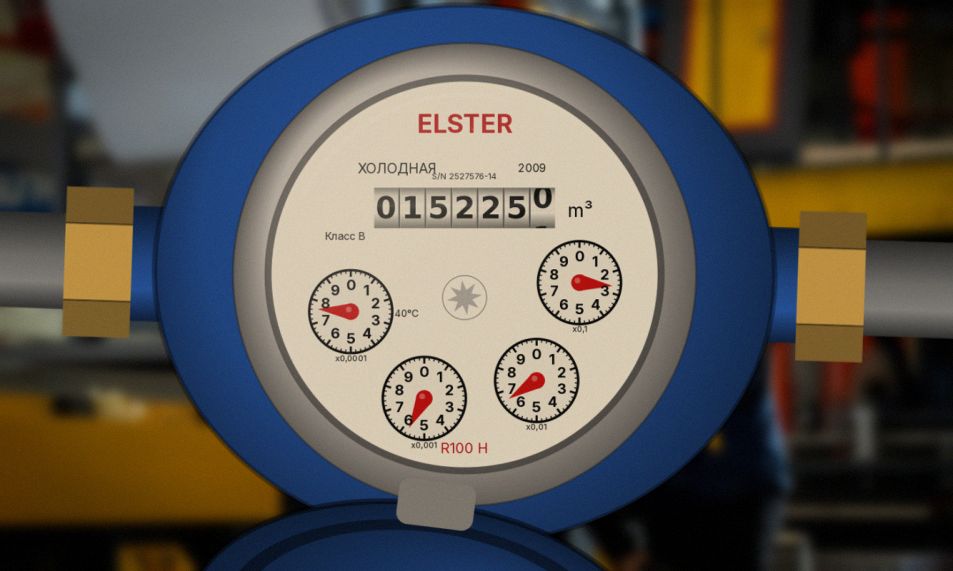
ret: 152250.2657m³
